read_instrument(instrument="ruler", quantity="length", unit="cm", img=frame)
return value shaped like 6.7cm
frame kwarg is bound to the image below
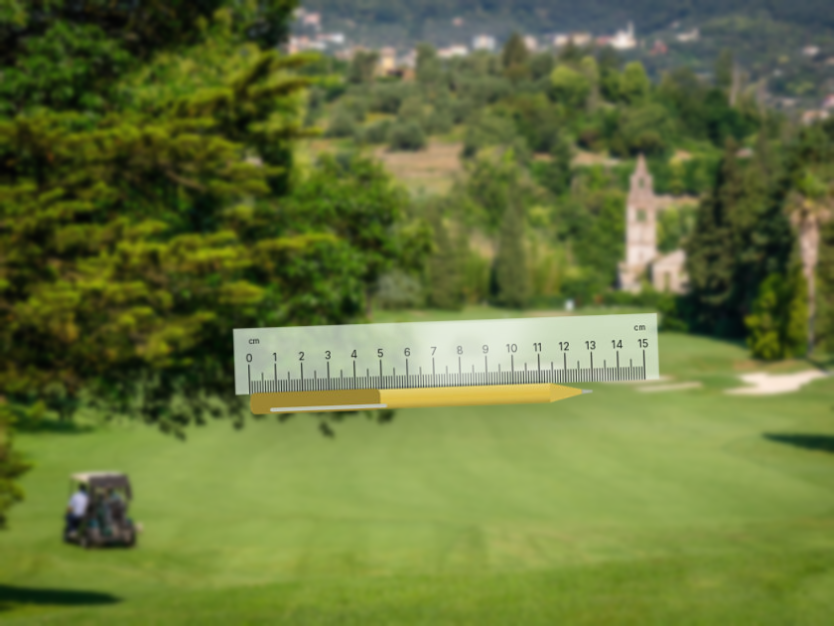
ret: 13cm
